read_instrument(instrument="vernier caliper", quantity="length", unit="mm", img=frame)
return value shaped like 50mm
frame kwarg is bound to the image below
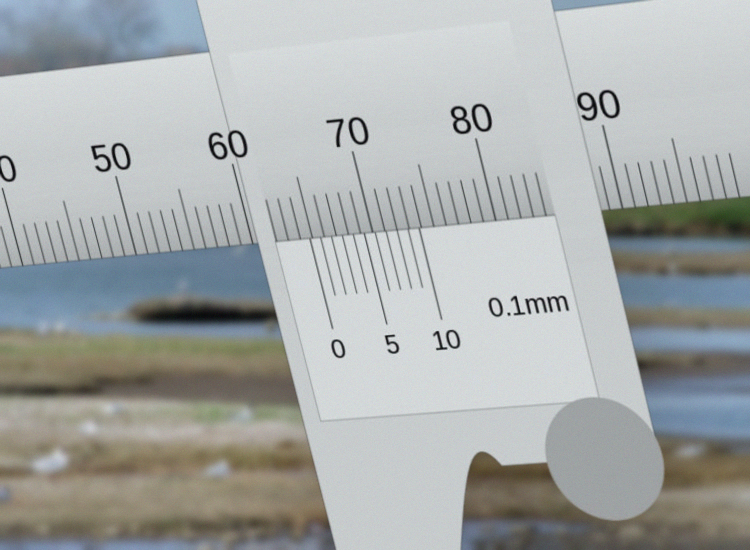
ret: 64.8mm
